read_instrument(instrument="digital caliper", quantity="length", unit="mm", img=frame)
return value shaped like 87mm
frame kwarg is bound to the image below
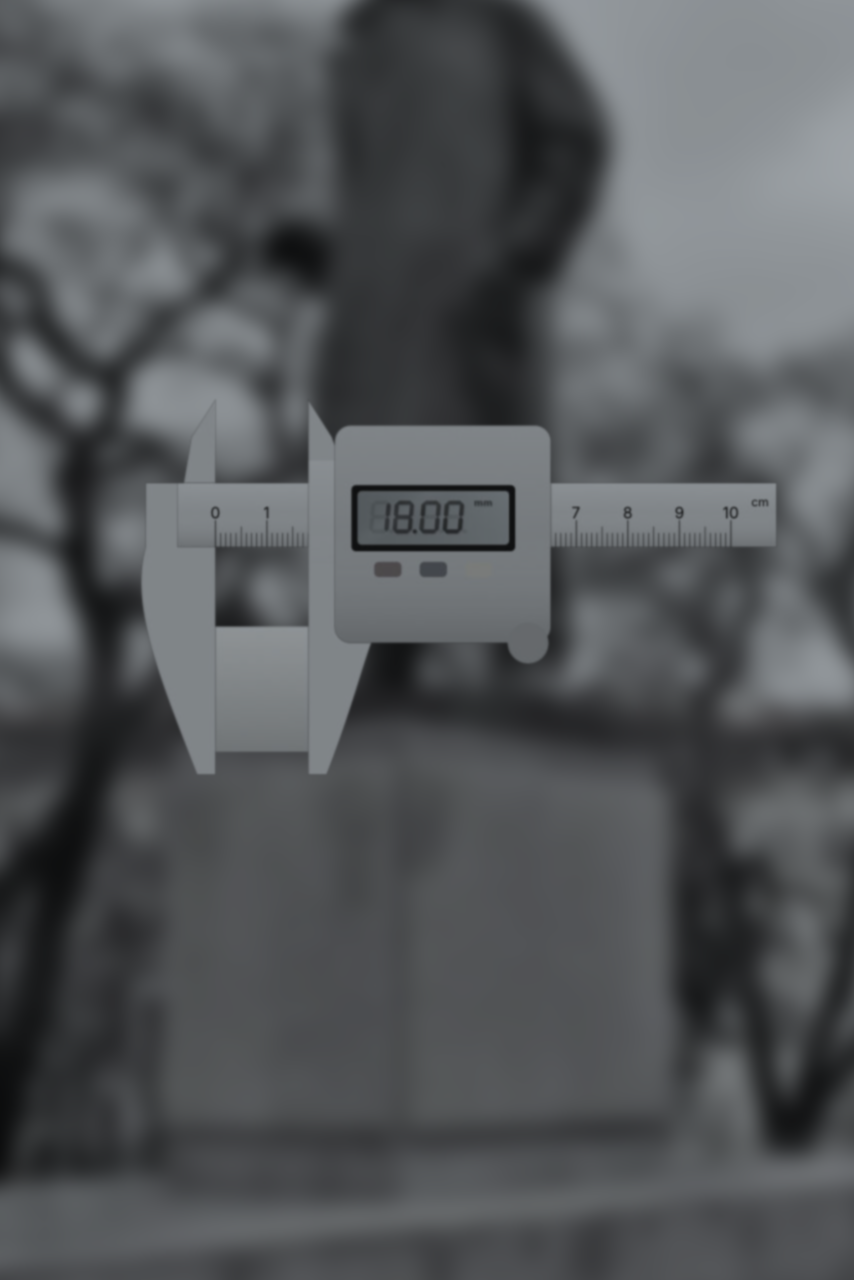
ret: 18.00mm
